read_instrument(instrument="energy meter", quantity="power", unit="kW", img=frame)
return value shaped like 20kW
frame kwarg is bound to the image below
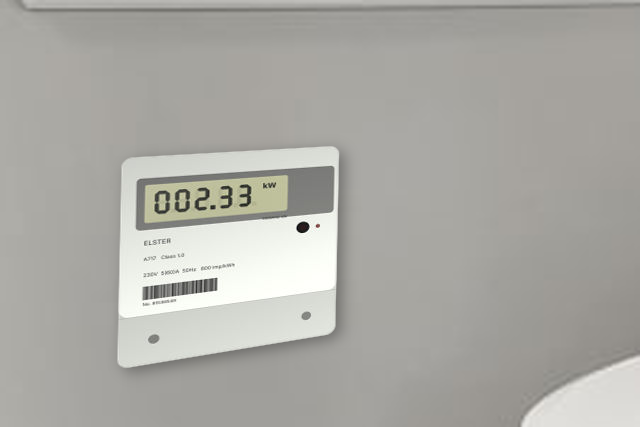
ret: 2.33kW
